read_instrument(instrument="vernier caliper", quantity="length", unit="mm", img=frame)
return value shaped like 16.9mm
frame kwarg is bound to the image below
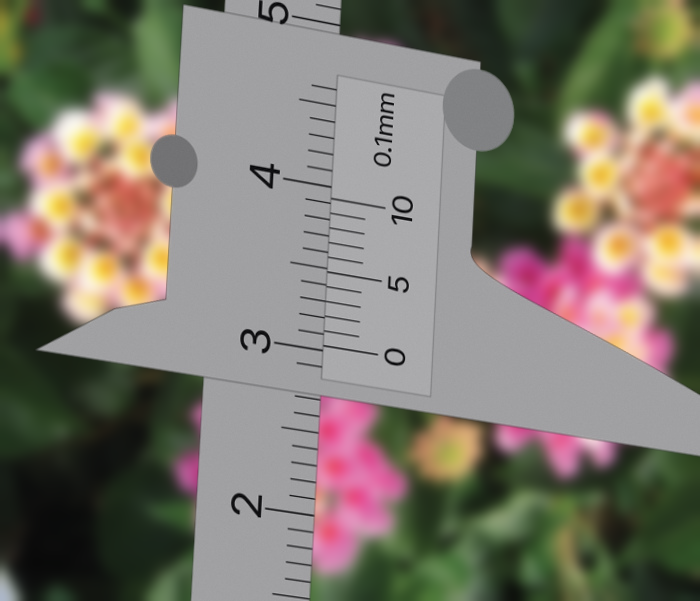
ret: 30.3mm
